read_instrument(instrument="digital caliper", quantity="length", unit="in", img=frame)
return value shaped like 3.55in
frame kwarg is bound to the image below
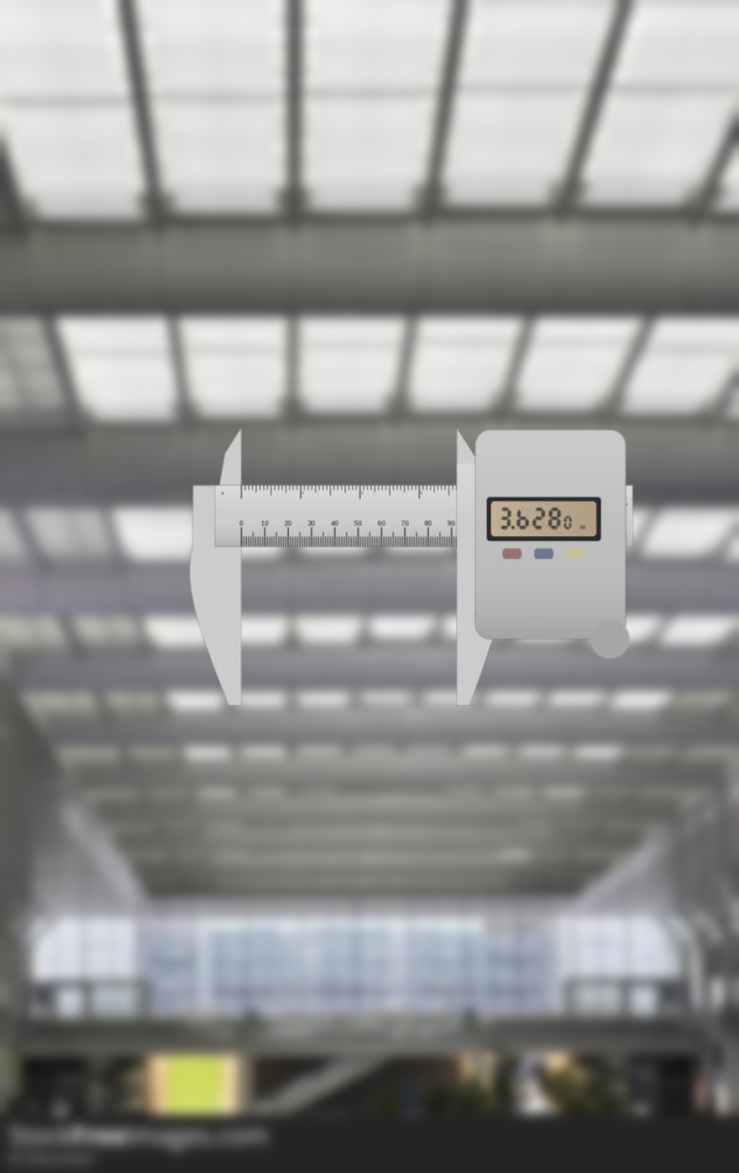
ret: 3.6280in
